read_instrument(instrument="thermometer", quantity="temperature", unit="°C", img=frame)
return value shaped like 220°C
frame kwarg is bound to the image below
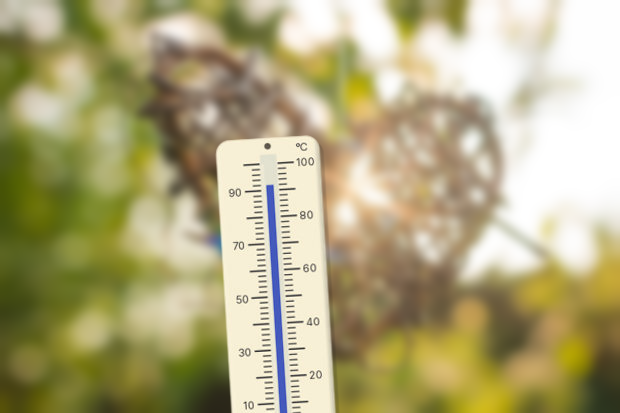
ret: 92°C
